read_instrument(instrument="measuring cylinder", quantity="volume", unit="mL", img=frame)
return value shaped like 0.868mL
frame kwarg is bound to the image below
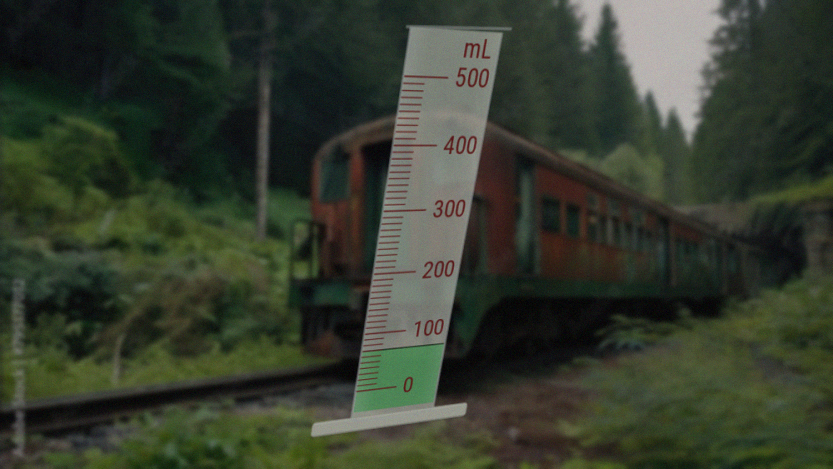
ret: 70mL
